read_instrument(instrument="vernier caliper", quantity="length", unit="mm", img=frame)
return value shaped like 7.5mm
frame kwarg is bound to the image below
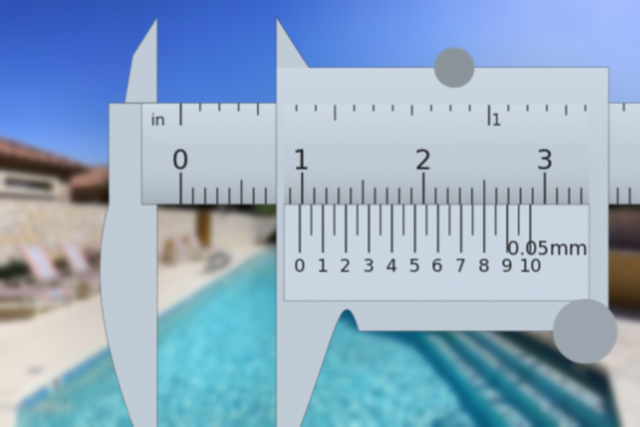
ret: 9.8mm
